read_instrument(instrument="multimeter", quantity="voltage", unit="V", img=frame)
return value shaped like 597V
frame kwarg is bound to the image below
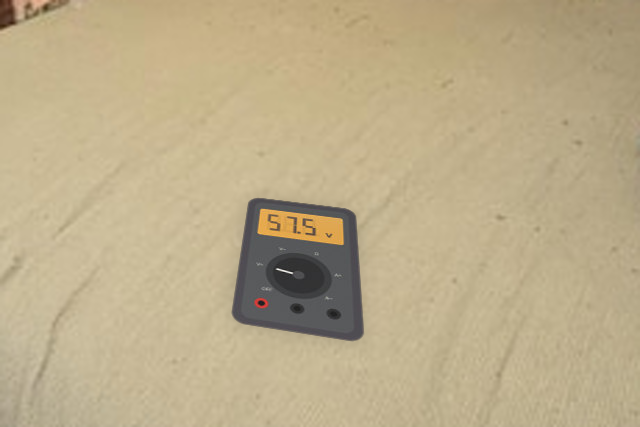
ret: 57.5V
